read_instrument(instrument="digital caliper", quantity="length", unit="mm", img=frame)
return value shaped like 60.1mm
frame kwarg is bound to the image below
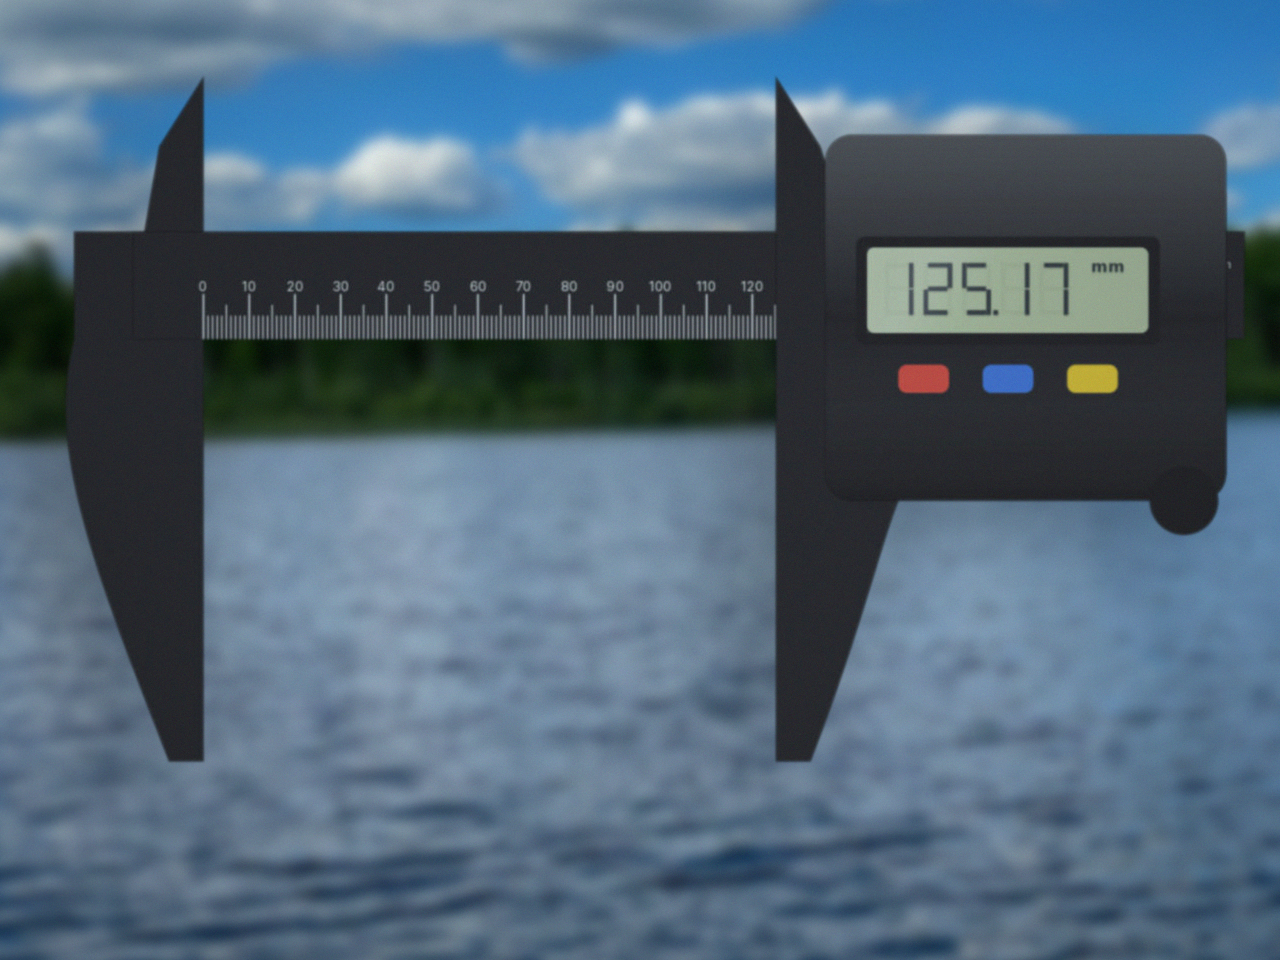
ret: 125.17mm
